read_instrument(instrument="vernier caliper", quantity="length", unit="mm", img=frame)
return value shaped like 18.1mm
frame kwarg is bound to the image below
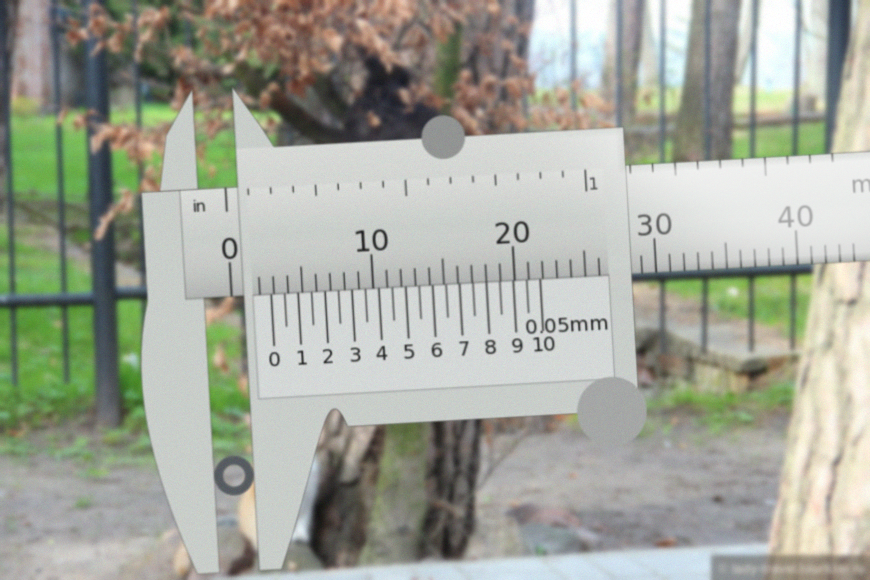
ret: 2.8mm
